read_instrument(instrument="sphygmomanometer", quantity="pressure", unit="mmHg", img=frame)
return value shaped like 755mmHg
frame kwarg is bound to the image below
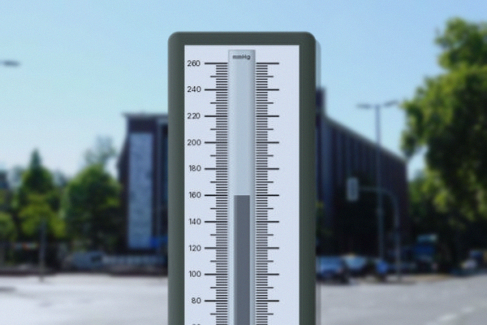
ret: 160mmHg
